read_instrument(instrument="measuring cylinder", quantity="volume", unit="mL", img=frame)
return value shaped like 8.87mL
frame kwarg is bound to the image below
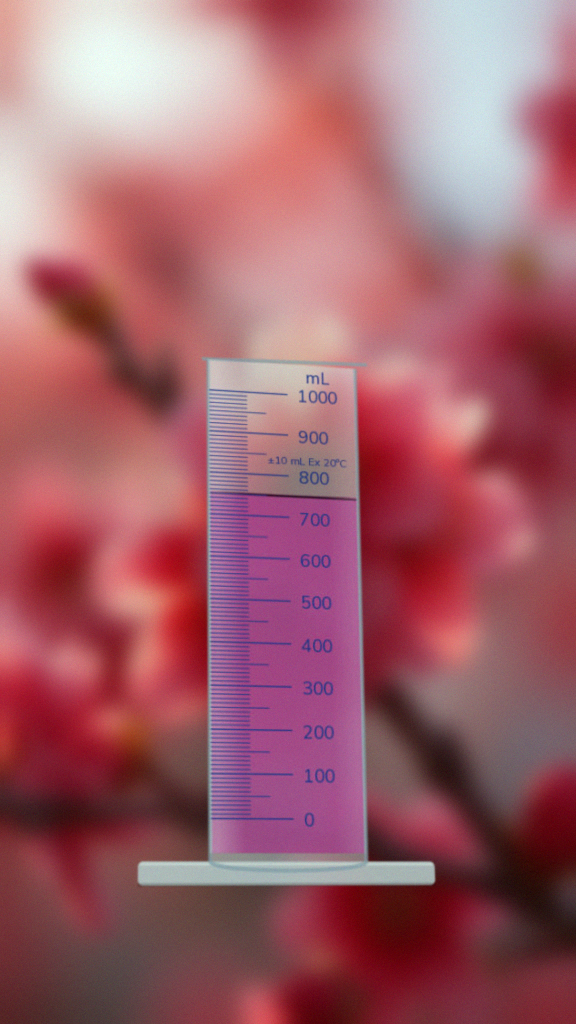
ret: 750mL
